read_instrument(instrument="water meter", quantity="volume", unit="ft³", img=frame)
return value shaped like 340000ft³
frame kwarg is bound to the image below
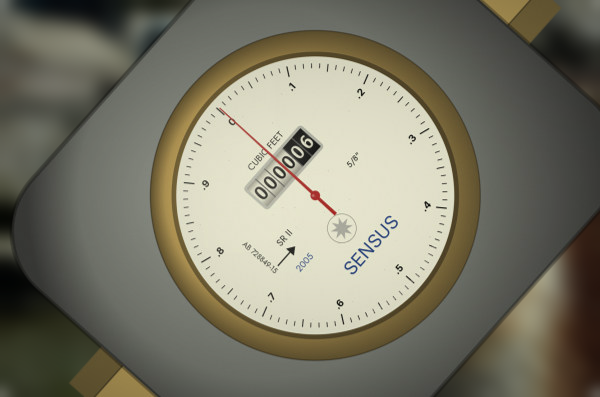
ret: 6.00ft³
